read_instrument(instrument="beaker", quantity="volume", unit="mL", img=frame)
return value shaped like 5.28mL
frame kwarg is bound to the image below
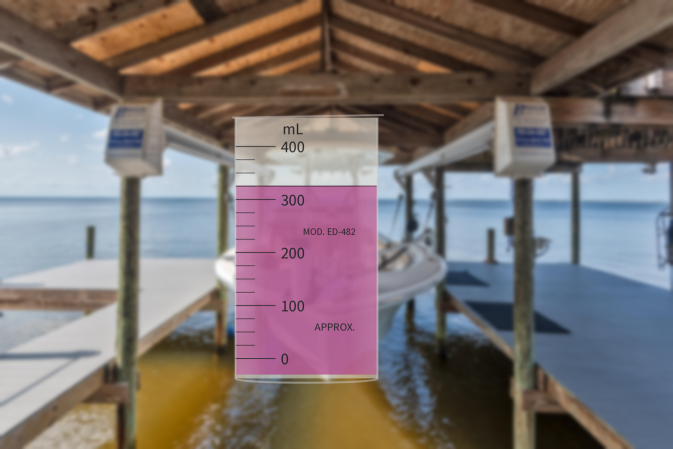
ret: 325mL
